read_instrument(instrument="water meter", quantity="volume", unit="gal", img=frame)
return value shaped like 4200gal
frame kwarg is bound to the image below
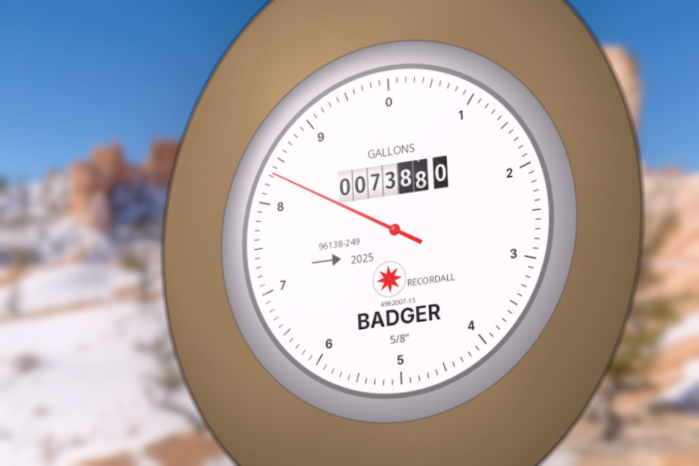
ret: 73878.3gal
